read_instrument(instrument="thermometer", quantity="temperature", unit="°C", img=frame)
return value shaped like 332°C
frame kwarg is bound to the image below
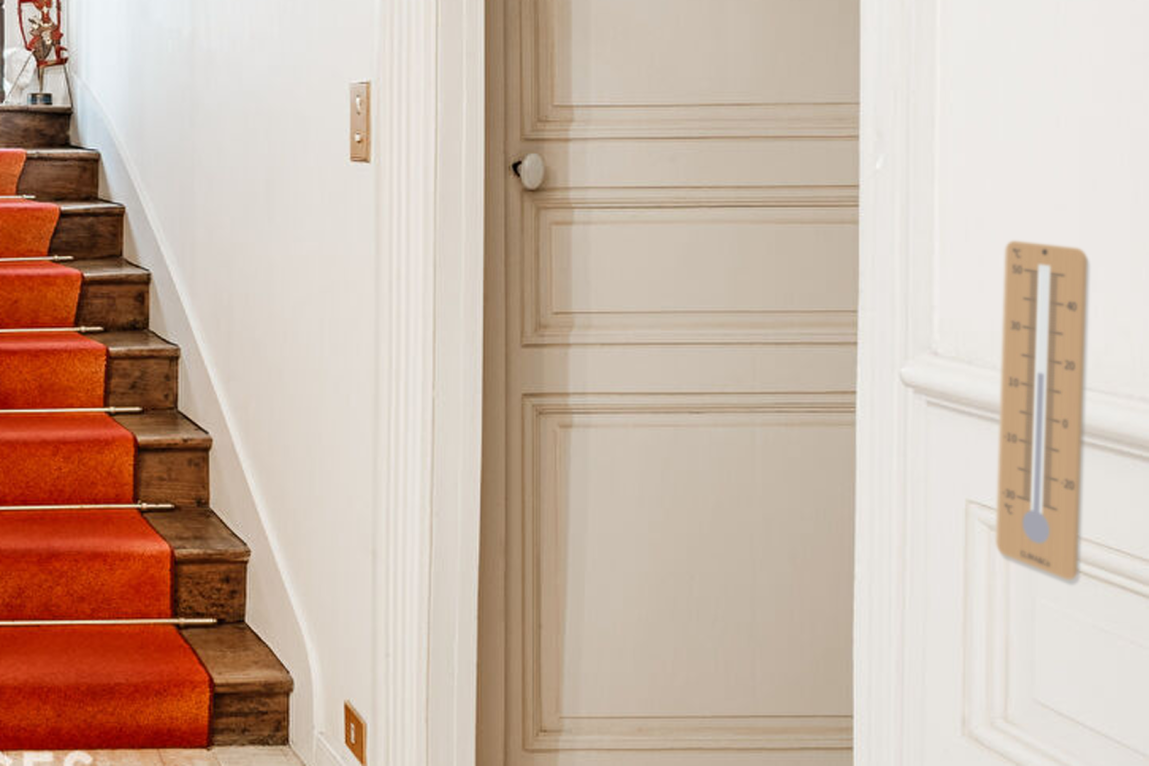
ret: 15°C
